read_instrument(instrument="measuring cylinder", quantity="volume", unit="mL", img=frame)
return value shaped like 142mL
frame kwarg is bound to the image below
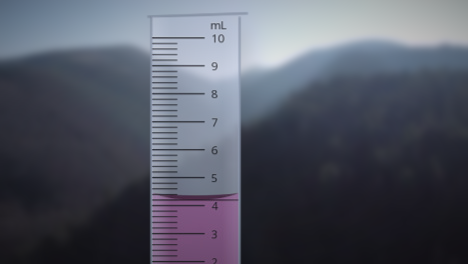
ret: 4.2mL
